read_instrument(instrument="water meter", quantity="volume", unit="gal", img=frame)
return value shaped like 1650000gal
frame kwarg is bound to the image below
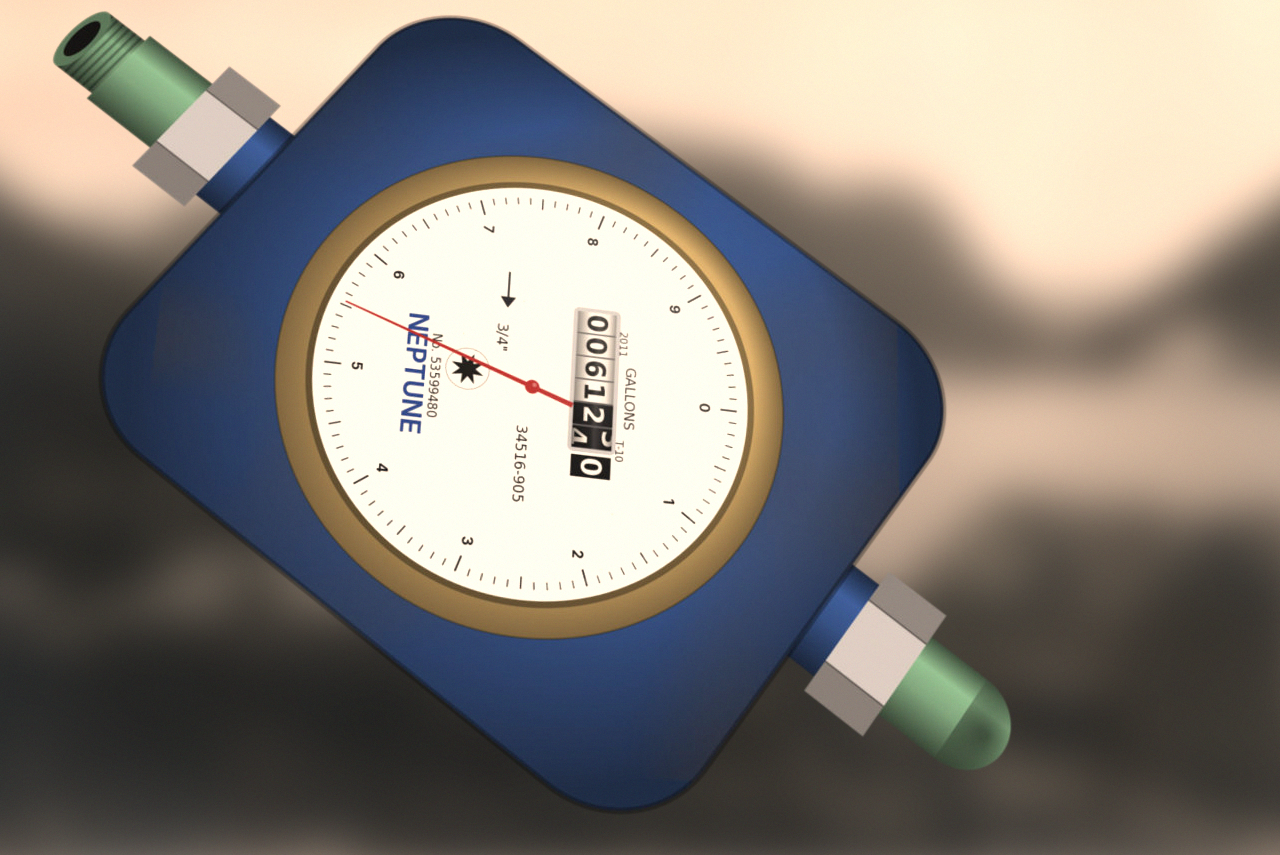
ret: 61235.5gal
